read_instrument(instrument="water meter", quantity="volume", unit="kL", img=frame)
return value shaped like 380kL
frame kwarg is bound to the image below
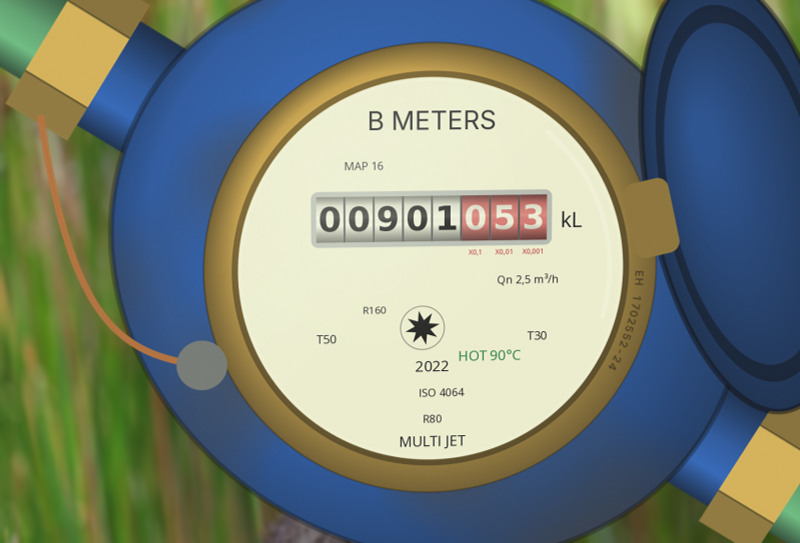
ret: 901.053kL
